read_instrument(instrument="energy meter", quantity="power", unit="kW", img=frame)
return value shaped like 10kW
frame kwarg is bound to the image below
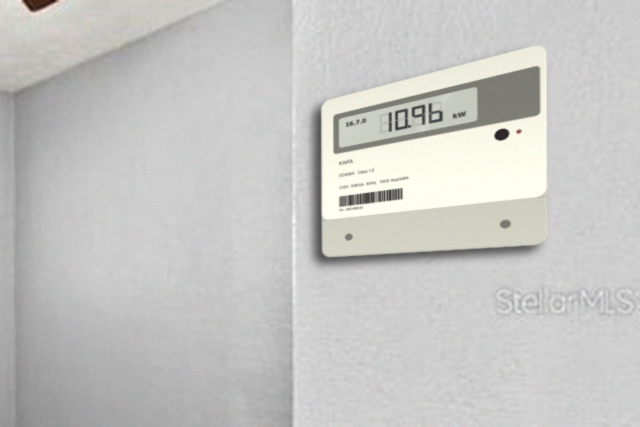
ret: 10.96kW
